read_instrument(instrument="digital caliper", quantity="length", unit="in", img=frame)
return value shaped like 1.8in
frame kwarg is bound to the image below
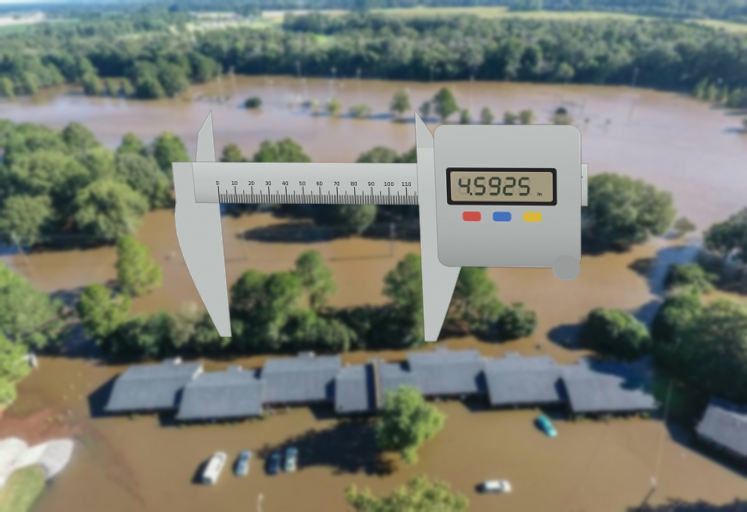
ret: 4.5925in
